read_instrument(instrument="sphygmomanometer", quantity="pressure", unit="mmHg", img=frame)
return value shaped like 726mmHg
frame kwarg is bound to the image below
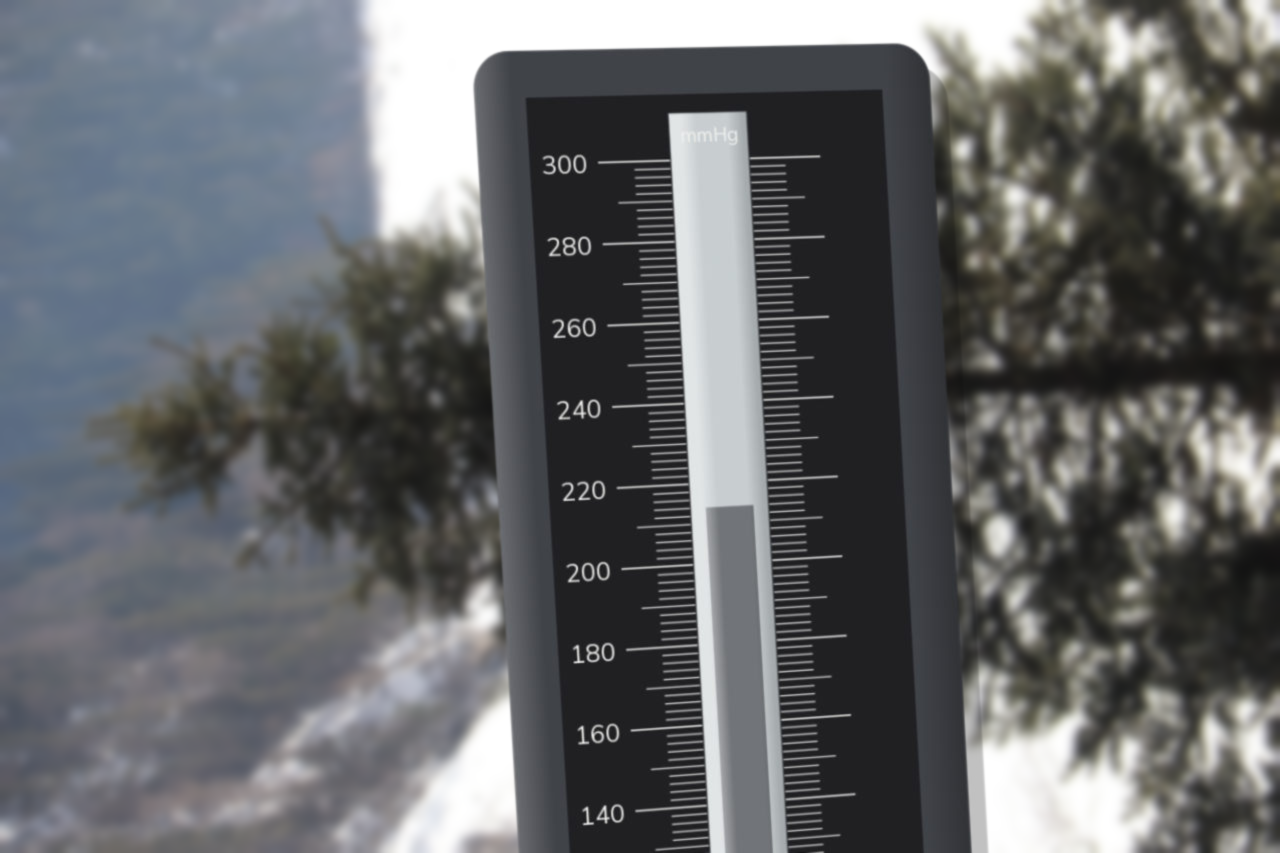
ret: 214mmHg
